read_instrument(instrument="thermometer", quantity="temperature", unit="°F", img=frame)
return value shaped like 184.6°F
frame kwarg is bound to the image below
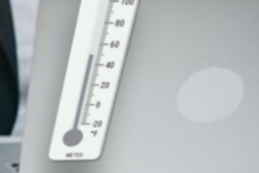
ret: 50°F
